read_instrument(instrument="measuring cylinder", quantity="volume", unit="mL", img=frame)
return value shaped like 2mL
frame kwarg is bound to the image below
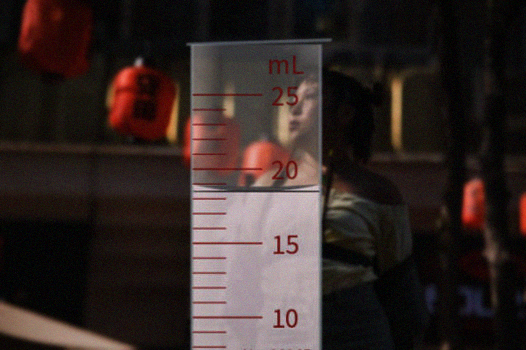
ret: 18.5mL
